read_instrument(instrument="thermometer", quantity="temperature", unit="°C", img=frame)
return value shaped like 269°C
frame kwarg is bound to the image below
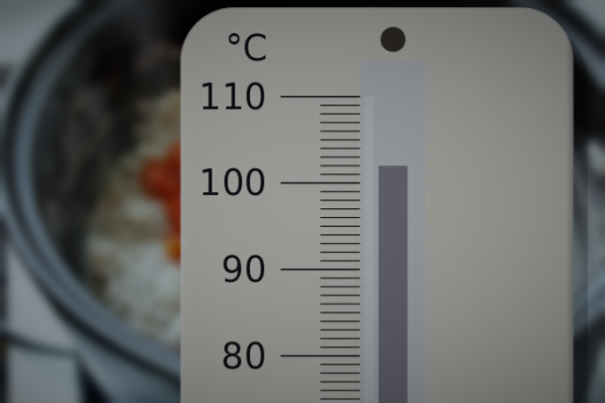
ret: 102°C
